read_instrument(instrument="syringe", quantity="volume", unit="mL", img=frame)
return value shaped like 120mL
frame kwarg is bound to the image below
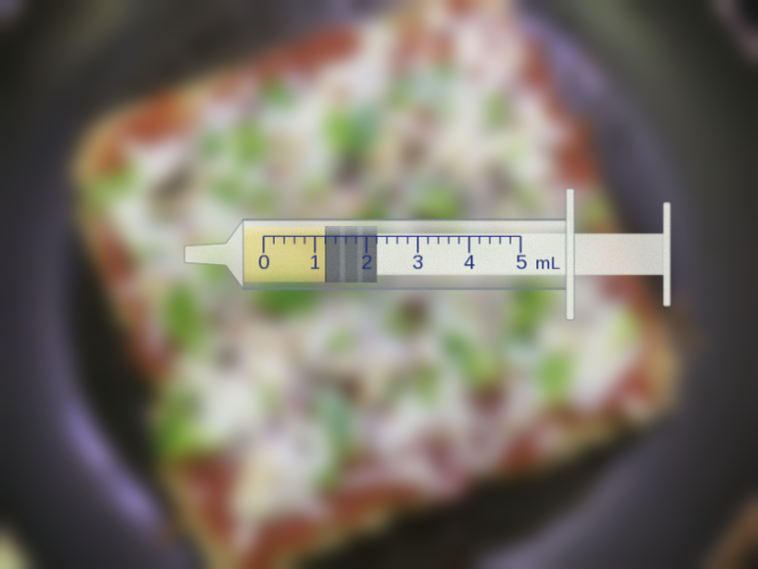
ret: 1.2mL
